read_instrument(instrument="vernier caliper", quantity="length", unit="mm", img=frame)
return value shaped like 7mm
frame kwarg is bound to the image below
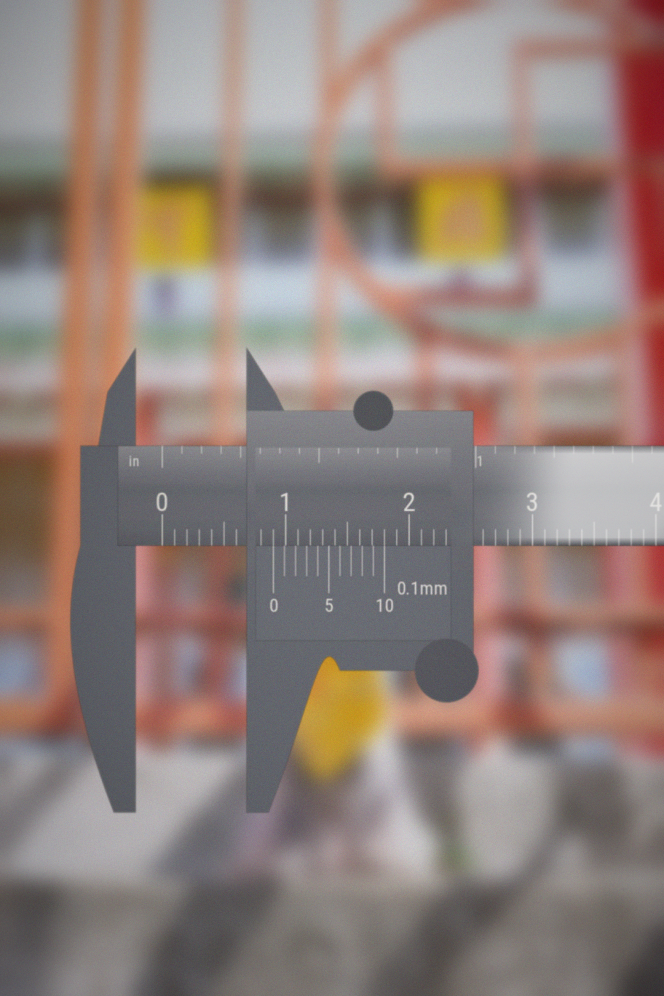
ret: 9.0mm
